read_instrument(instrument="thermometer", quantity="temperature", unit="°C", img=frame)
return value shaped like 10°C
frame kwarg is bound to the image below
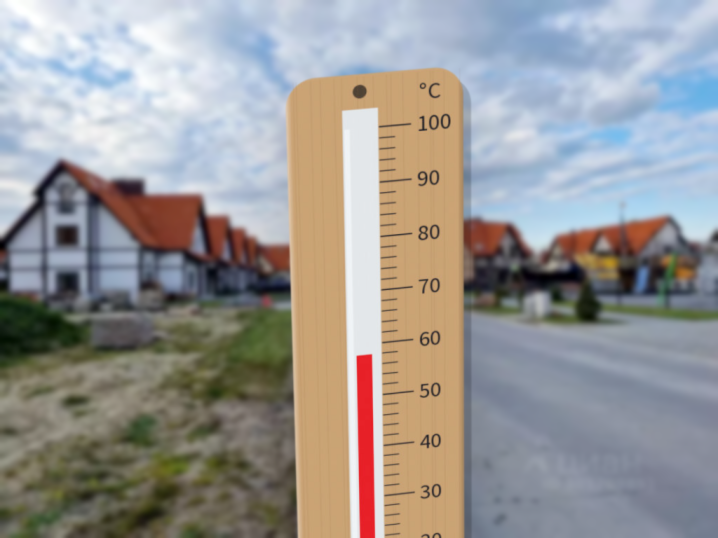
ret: 58°C
